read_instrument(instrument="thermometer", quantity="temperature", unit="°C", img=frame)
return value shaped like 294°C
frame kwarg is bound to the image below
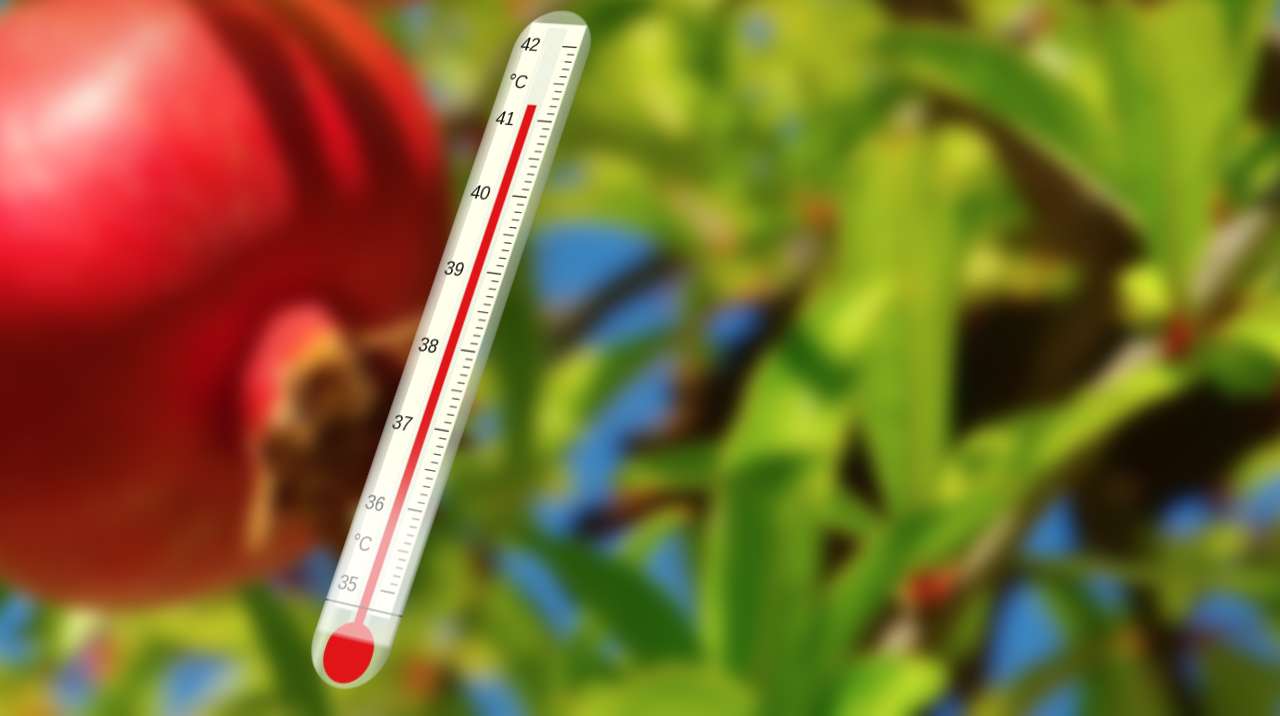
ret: 41.2°C
